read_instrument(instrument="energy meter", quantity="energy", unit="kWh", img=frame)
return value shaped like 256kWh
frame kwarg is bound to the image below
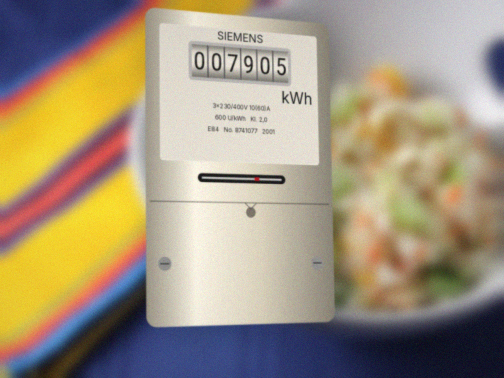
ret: 7905kWh
